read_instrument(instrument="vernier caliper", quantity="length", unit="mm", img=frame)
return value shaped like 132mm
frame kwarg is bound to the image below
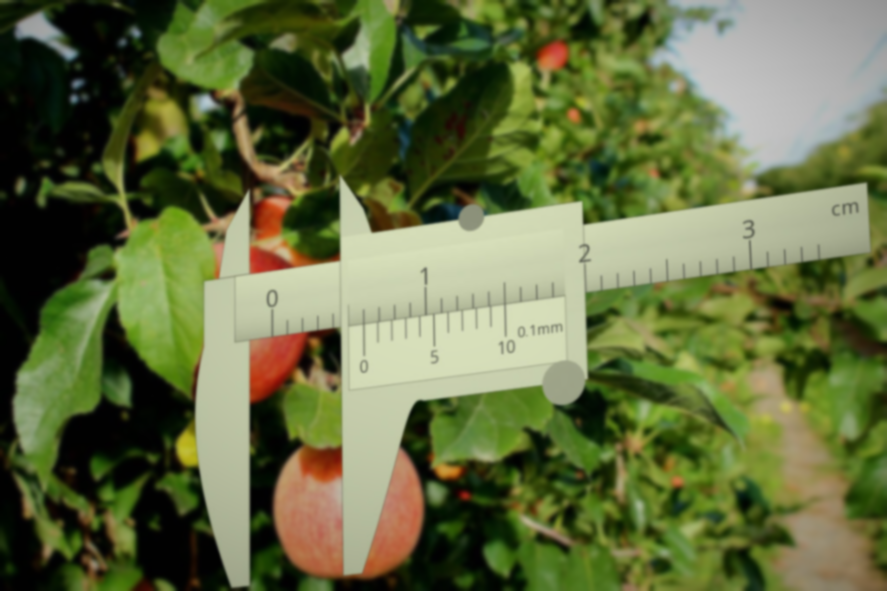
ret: 6.0mm
